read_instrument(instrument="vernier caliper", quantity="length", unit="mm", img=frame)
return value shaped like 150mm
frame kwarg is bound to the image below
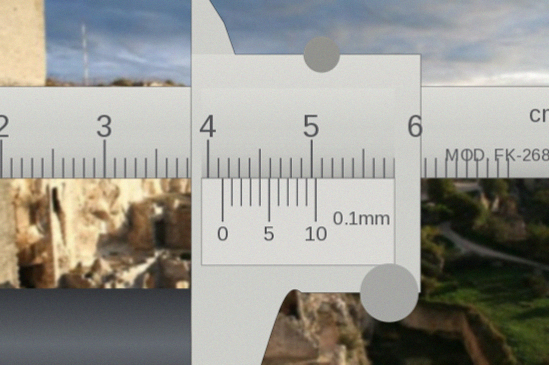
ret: 41.4mm
